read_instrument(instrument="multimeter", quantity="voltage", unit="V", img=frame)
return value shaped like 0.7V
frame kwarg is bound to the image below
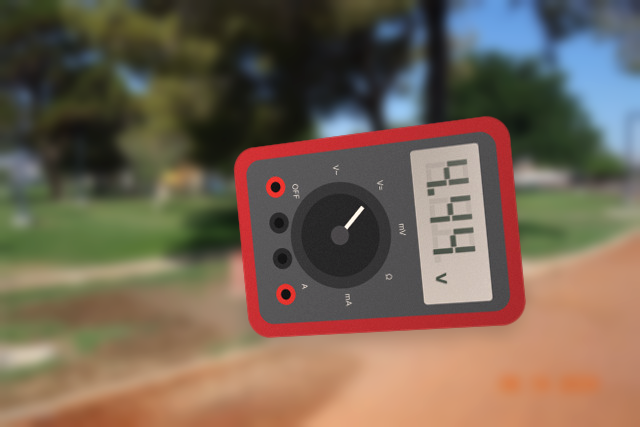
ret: 4.44V
